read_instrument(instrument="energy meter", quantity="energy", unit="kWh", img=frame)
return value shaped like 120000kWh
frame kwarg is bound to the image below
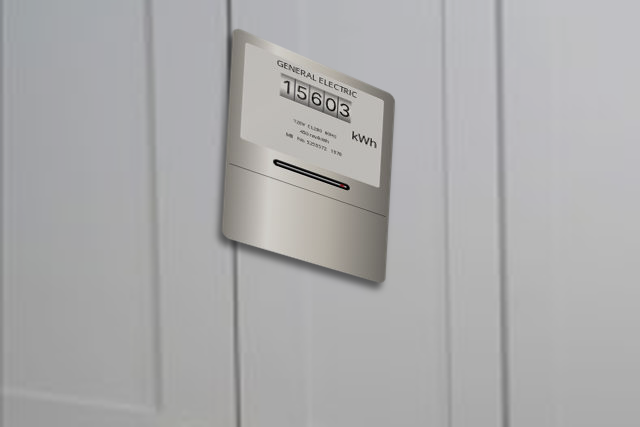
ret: 15603kWh
